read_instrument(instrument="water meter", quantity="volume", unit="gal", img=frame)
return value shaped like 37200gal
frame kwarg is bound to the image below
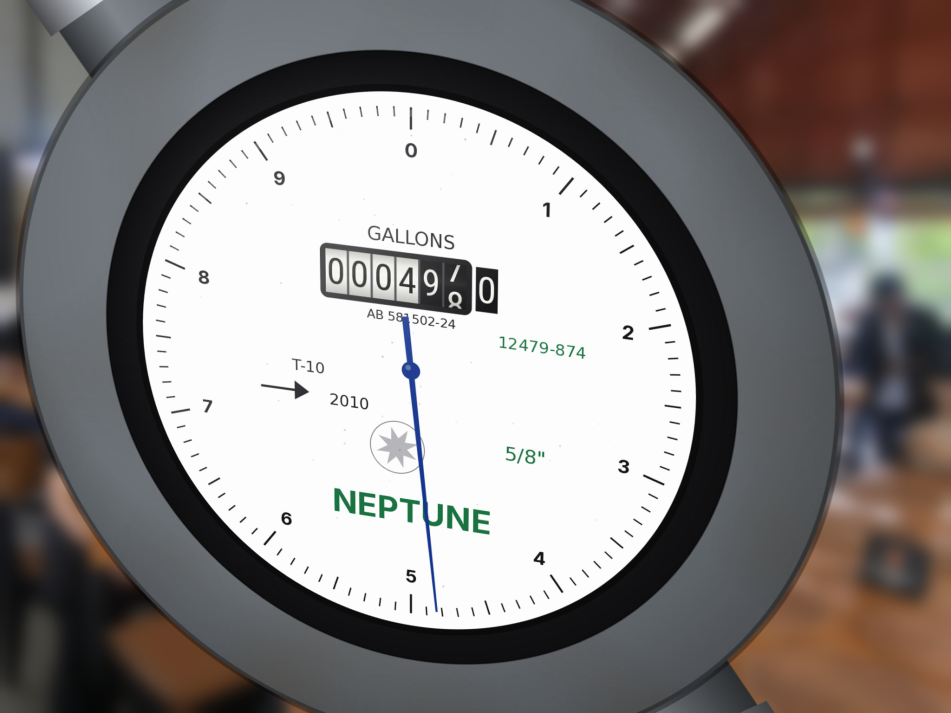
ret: 4974.8gal
